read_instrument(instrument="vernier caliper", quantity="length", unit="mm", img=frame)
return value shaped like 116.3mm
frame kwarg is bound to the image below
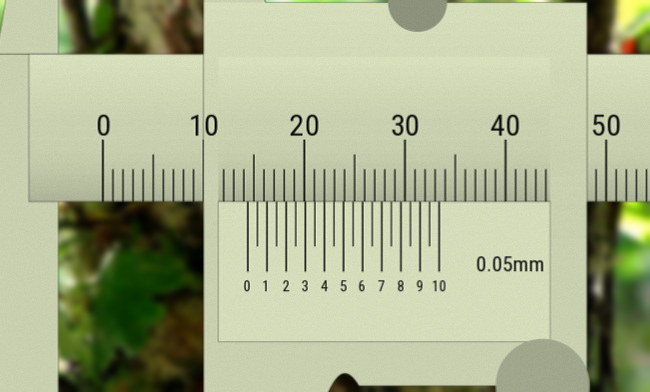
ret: 14.4mm
